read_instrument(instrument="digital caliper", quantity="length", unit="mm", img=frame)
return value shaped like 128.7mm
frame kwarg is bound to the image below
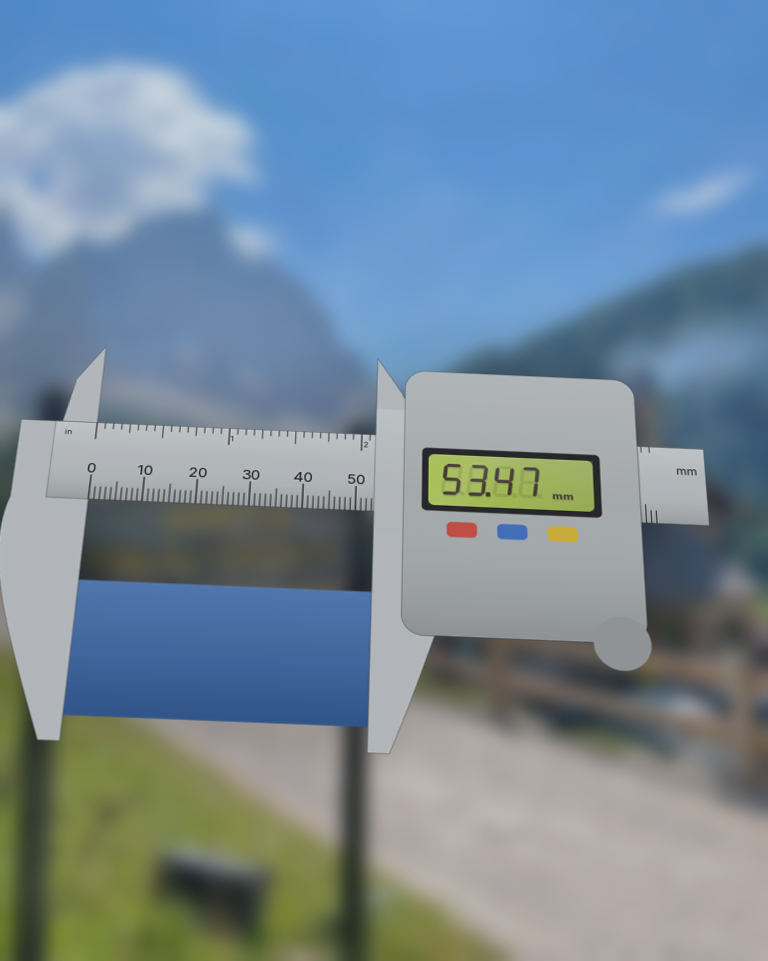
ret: 53.47mm
